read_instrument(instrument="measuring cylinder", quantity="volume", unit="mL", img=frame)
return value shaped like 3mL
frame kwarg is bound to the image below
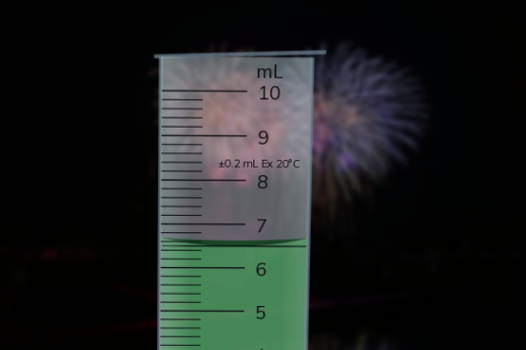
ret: 6.5mL
